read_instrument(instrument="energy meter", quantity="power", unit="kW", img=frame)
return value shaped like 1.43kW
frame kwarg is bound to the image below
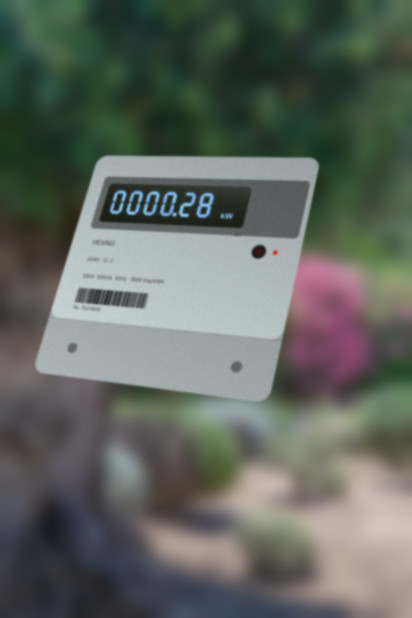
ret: 0.28kW
